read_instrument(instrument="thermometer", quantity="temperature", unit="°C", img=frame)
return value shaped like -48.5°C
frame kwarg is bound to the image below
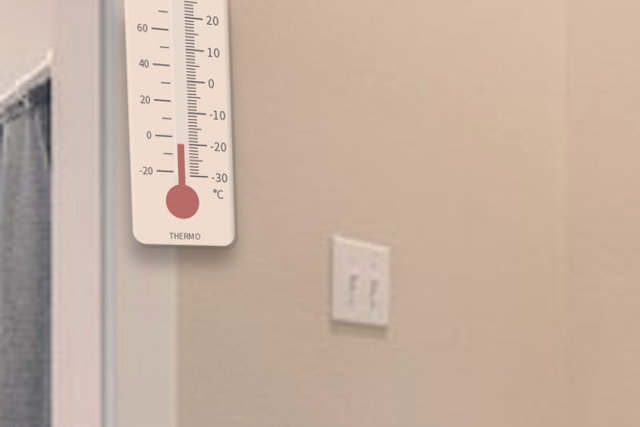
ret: -20°C
